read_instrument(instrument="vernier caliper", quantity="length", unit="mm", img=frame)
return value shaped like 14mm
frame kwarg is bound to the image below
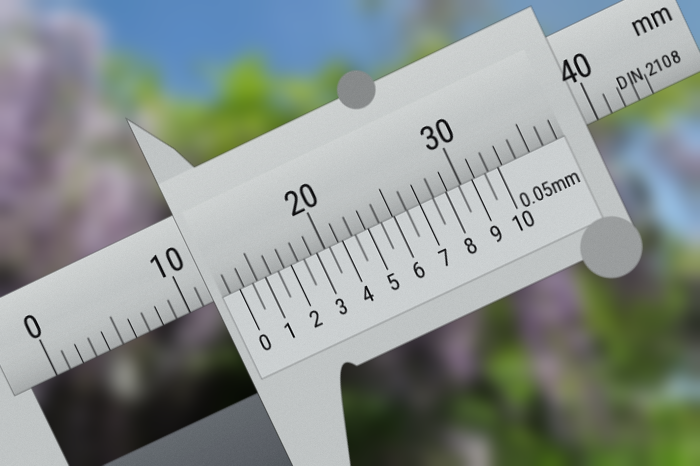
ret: 13.7mm
